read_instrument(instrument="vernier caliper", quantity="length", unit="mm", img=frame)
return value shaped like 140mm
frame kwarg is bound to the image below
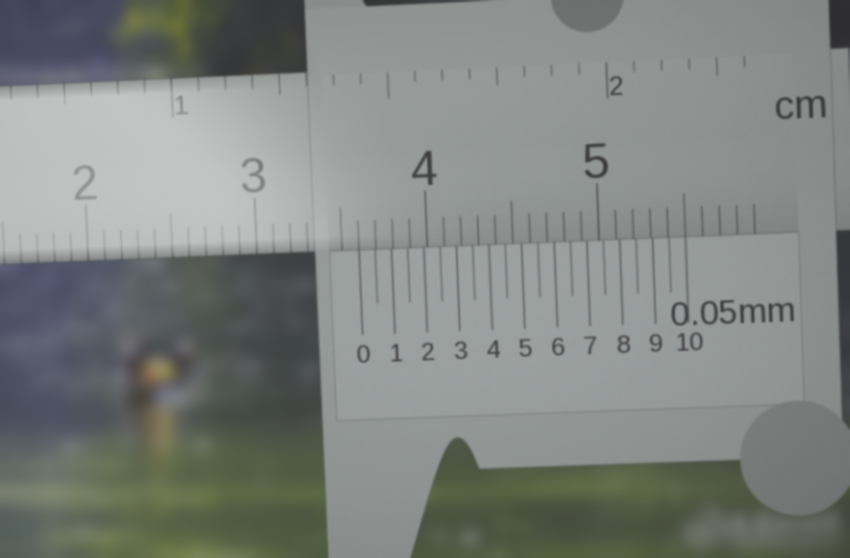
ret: 36.0mm
